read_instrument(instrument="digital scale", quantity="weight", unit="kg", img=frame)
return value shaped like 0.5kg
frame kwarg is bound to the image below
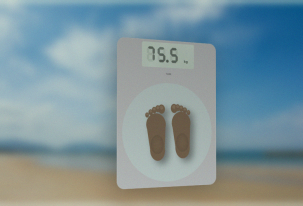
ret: 75.5kg
